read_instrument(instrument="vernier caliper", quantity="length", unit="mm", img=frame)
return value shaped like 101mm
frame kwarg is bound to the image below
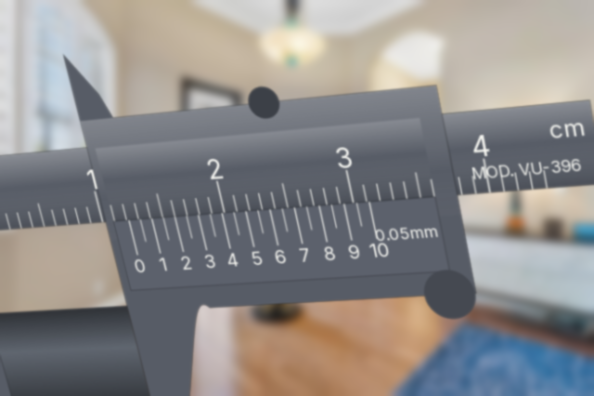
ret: 12.2mm
